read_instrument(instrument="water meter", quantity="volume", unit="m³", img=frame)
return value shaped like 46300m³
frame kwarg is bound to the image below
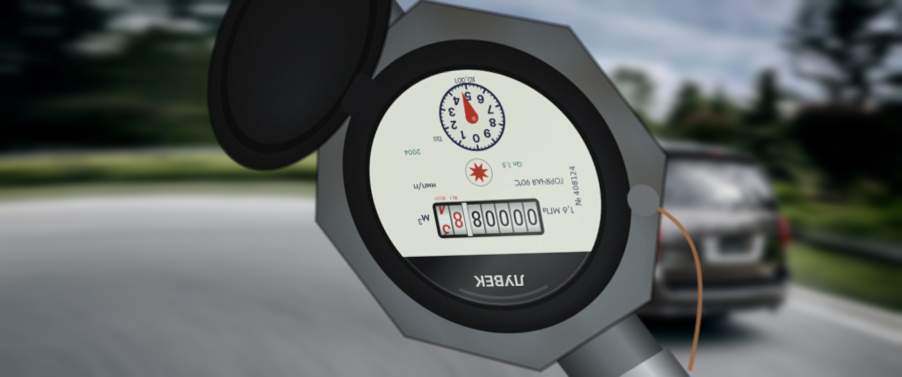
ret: 8.834m³
